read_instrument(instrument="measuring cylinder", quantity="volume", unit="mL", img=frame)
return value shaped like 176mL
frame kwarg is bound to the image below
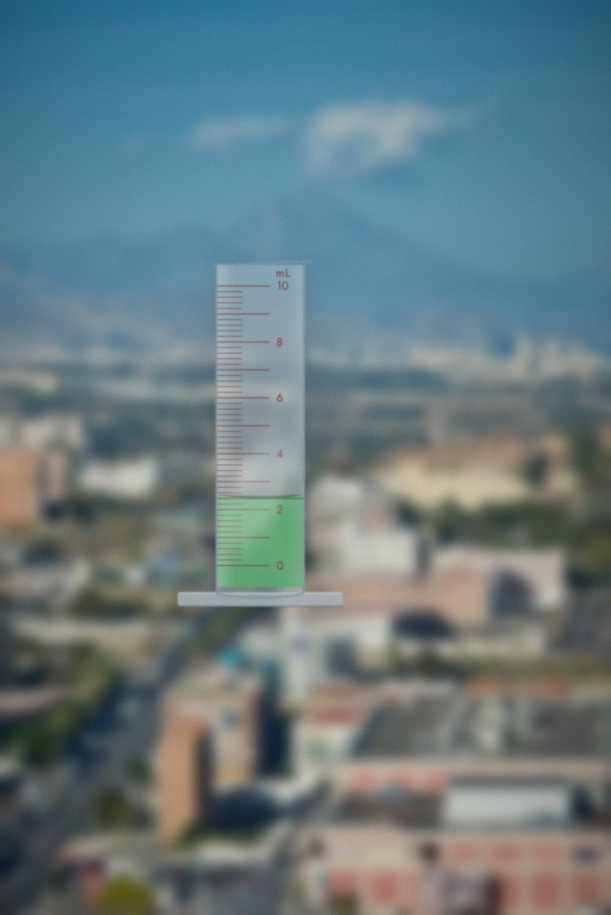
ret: 2.4mL
